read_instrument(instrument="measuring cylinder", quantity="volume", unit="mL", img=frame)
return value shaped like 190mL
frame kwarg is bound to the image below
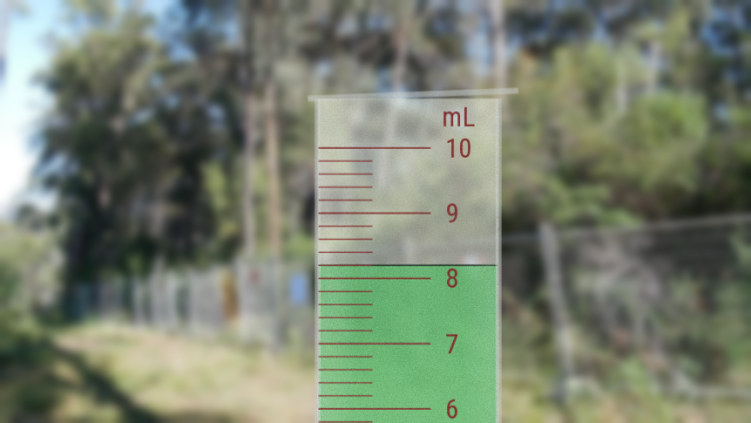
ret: 8.2mL
